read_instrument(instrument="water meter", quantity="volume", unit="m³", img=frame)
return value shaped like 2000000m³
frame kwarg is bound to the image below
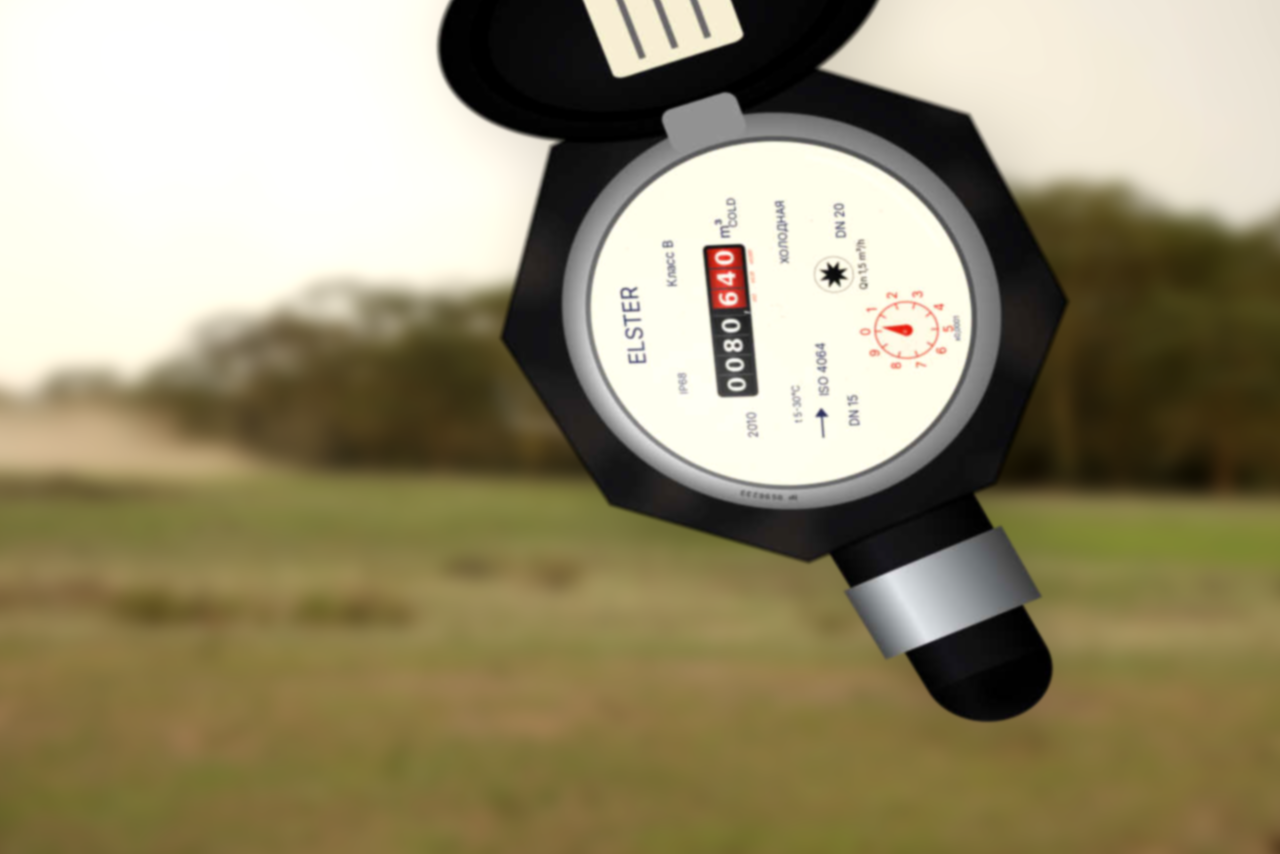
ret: 80.6400m³
